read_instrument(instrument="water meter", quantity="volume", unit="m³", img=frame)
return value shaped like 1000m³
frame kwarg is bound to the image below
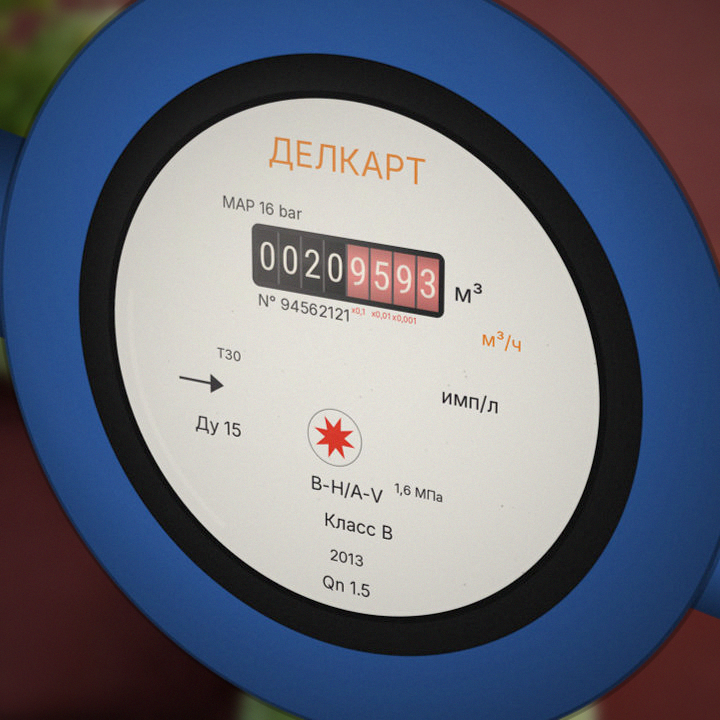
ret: 20.9593m³
